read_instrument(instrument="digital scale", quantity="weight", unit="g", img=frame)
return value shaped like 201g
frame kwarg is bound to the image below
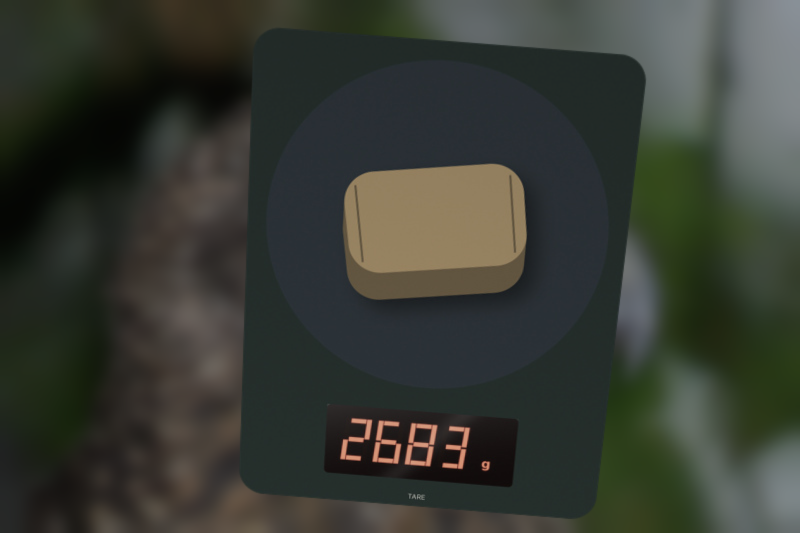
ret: 2683g
